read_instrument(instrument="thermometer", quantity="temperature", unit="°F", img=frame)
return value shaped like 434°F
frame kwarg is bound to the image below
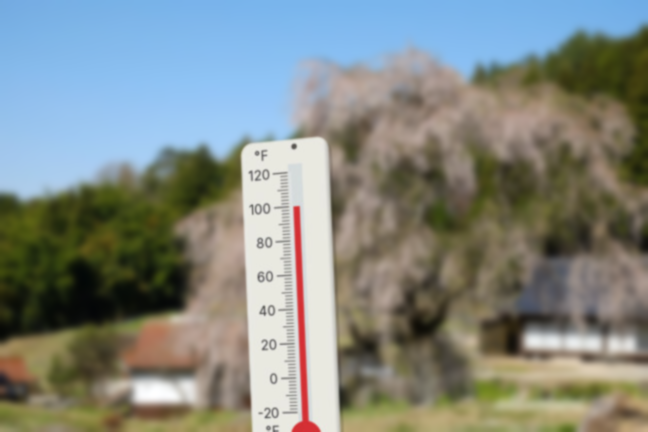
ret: 100°F
